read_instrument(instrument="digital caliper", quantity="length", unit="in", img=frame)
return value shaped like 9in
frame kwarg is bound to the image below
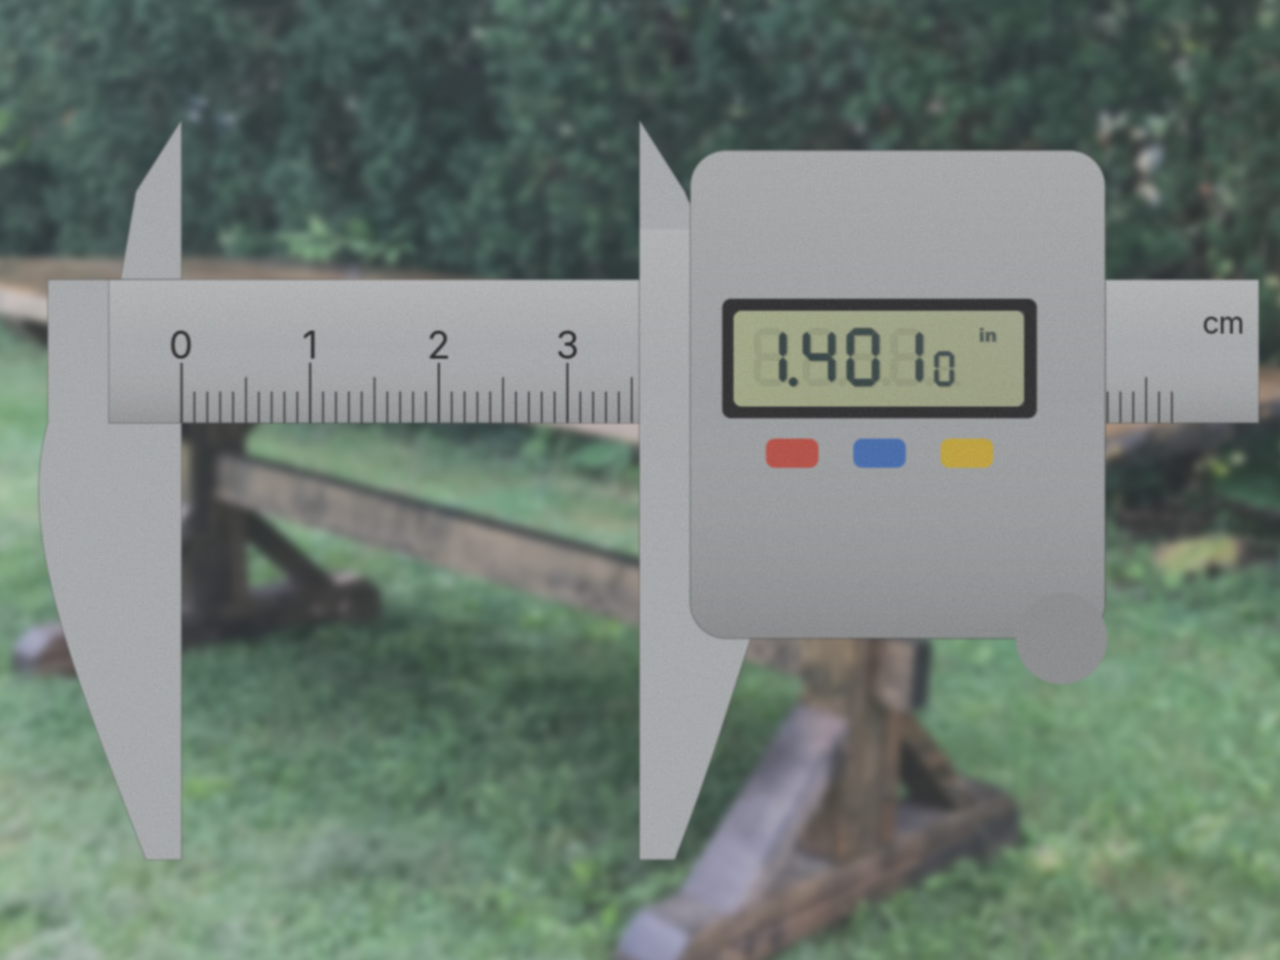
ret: 1.4010in
